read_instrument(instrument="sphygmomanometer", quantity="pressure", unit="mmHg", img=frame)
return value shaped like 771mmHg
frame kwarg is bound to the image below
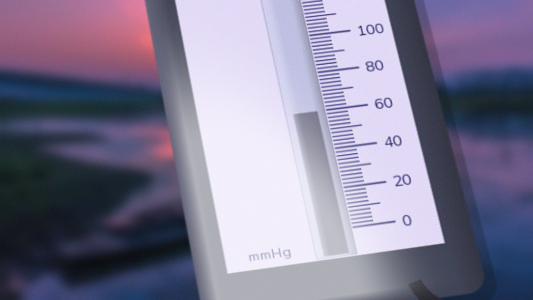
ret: 60mmHg
